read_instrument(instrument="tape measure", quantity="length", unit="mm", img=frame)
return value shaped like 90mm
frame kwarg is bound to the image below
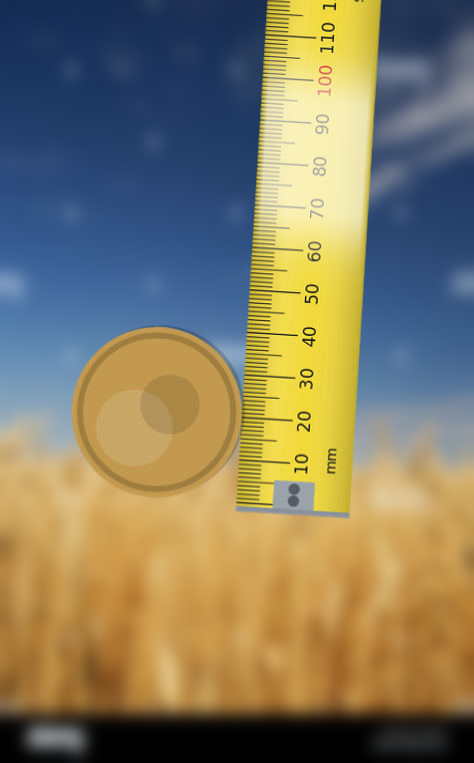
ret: 40mm
